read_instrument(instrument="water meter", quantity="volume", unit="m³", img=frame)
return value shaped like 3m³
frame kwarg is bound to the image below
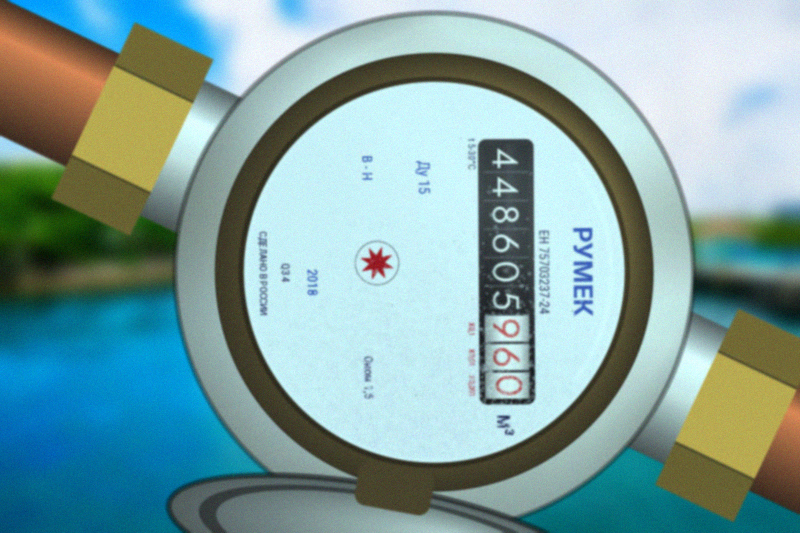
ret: 448605.960m³
